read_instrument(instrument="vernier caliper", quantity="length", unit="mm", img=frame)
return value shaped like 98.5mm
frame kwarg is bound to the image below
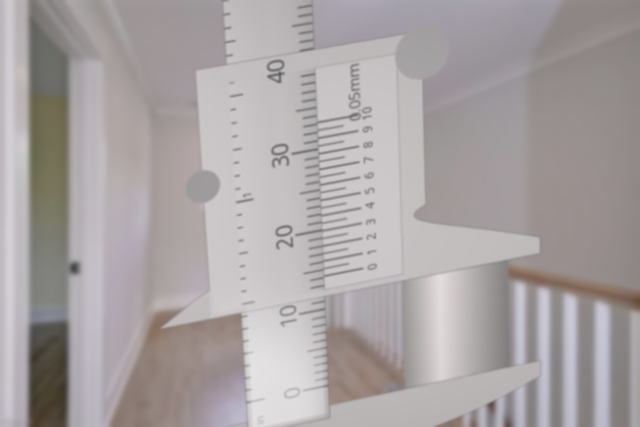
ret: 14.2mm
